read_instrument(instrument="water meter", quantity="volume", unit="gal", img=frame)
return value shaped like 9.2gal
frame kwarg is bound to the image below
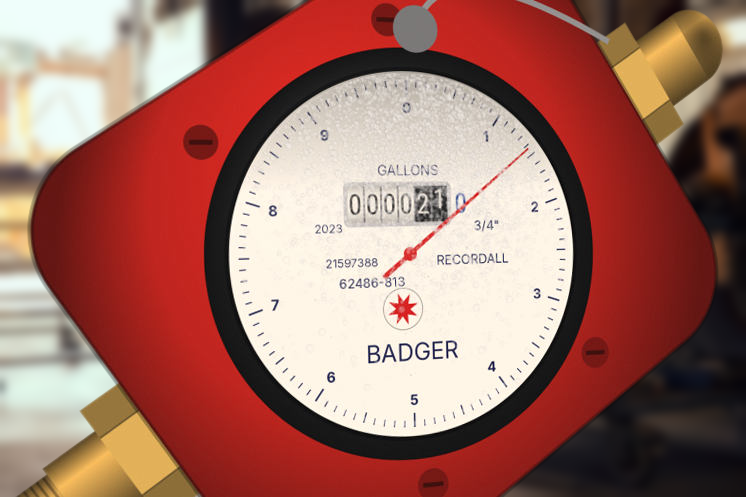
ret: 211.4gal
